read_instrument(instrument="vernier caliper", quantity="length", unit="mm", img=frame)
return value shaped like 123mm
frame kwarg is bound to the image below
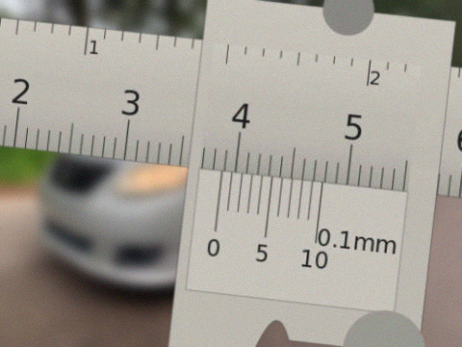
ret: 38.8mm
